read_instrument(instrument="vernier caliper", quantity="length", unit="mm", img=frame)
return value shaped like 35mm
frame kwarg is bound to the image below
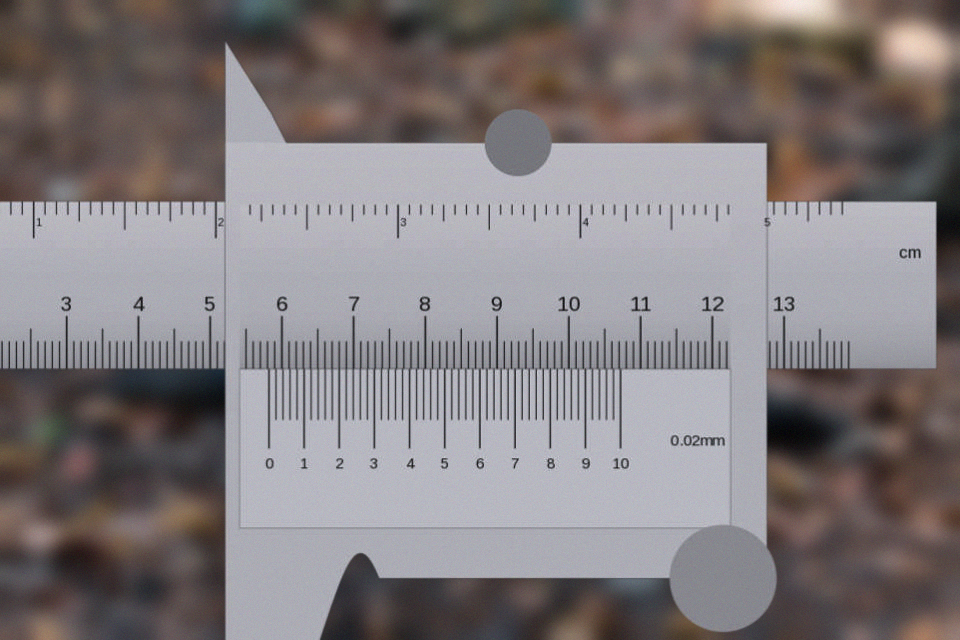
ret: 58.2mm
